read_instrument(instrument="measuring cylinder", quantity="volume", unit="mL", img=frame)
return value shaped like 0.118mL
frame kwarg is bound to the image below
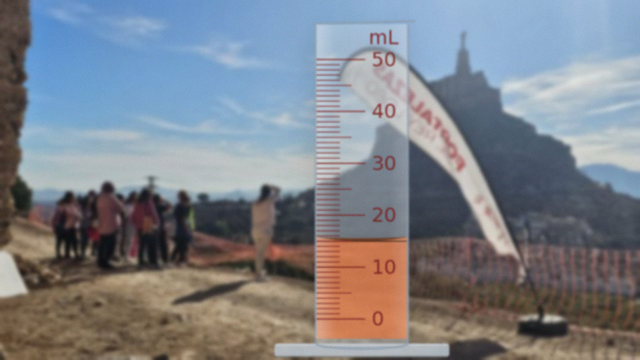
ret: 15mL
